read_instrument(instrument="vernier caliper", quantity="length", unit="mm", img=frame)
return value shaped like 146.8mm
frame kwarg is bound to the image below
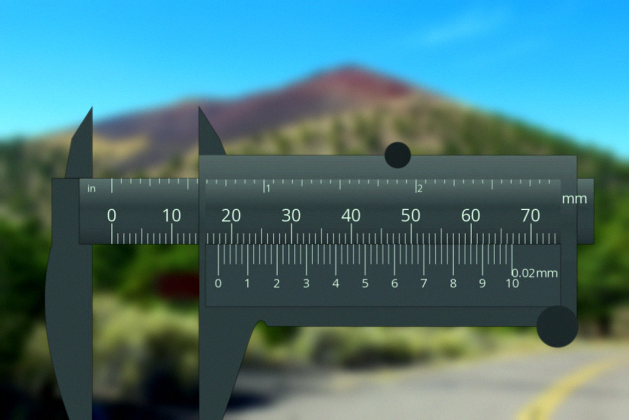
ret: 17.8mm
